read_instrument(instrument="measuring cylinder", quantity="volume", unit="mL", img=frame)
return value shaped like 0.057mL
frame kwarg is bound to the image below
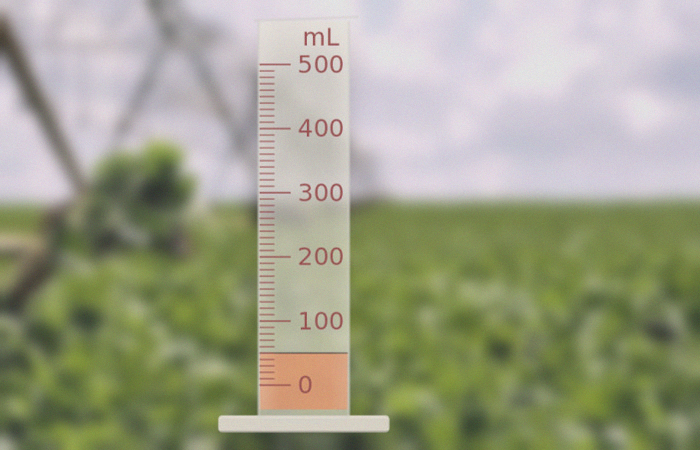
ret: 50mL
